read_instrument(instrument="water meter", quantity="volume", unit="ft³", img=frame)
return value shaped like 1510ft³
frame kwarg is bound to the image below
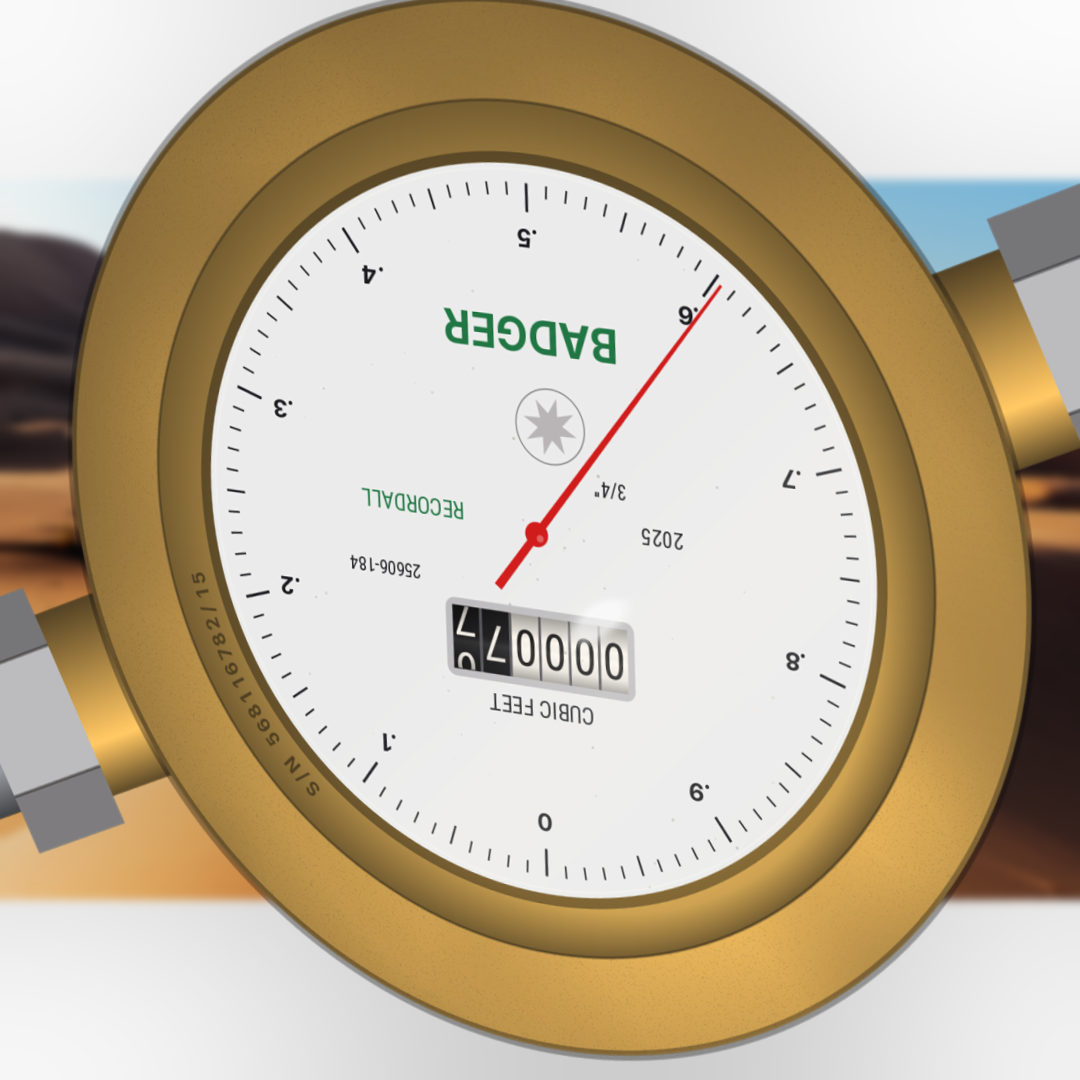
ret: 76.60ft³
